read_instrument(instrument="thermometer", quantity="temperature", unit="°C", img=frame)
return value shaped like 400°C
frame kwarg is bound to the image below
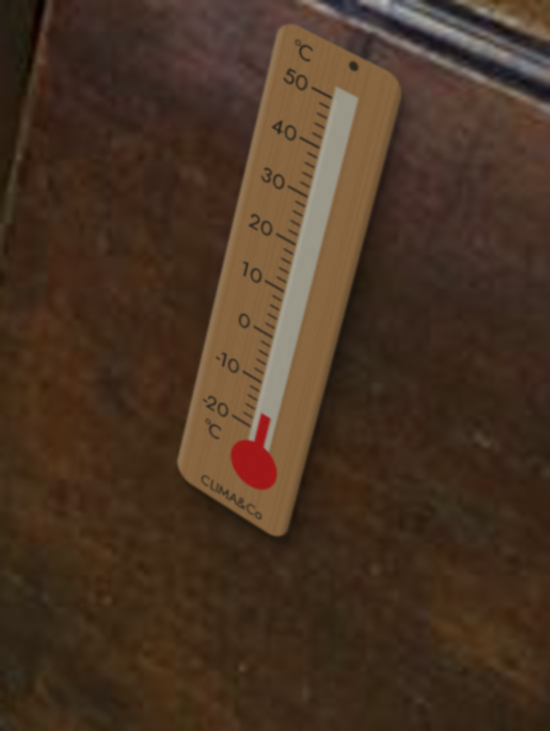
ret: -16°C
